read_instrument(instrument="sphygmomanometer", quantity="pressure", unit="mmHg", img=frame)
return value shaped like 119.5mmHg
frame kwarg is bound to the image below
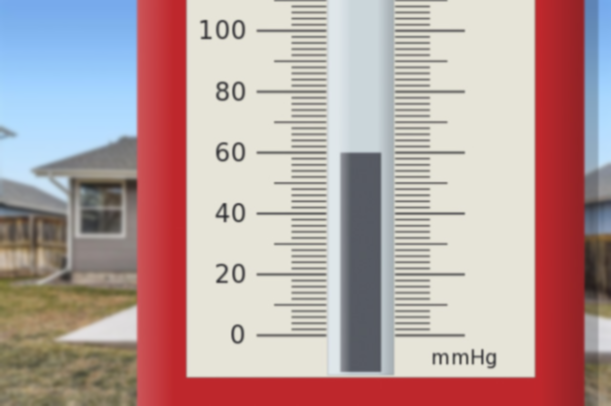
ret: 60mmHg
